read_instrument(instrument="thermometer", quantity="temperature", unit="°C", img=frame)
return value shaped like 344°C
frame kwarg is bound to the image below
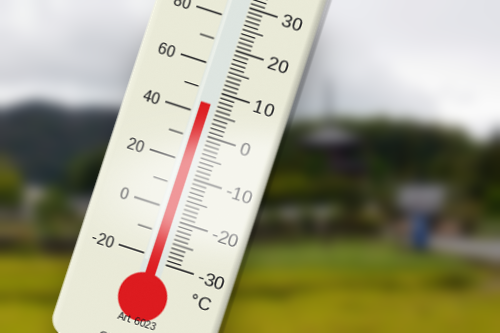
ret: 7°C
